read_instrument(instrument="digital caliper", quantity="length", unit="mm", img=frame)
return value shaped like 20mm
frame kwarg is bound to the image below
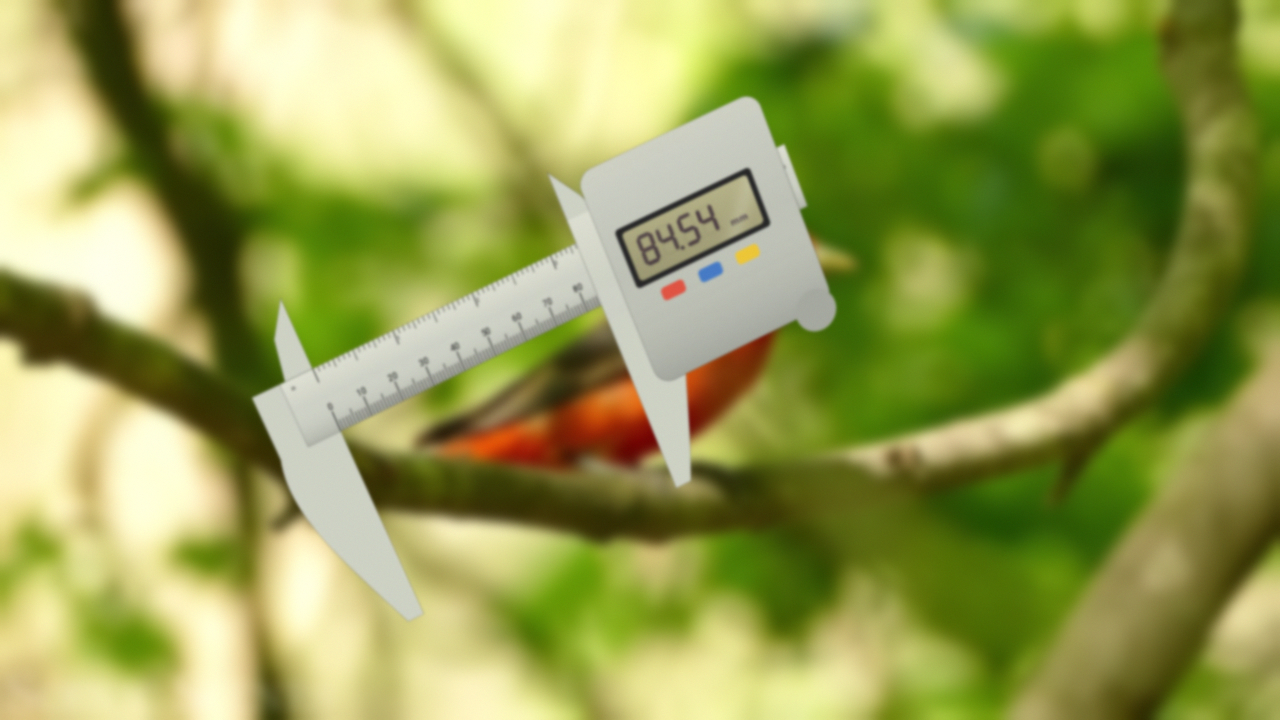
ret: 84.54mm
